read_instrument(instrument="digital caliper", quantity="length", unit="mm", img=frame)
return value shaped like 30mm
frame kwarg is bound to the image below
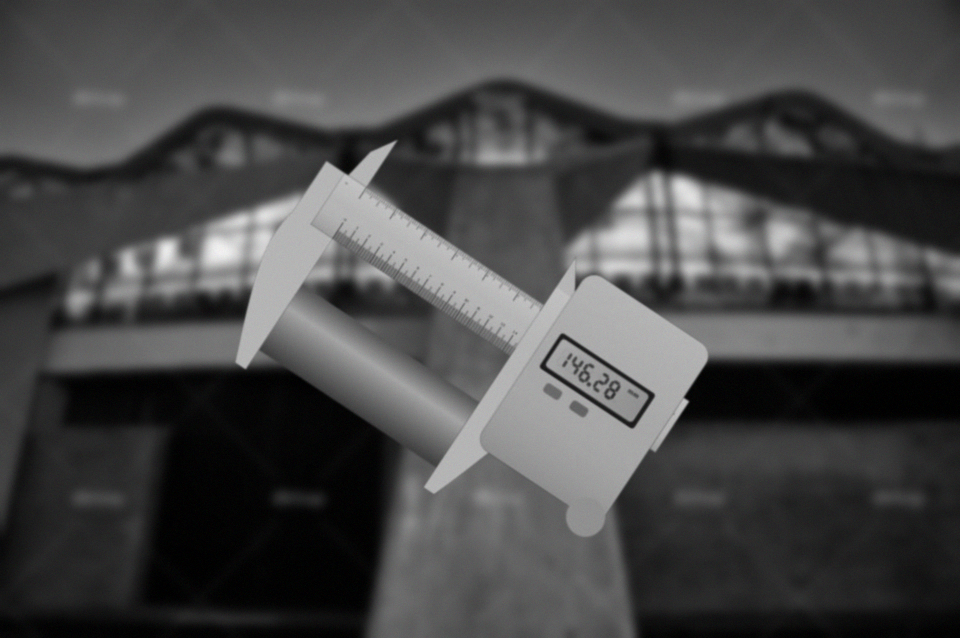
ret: 146.28mm
